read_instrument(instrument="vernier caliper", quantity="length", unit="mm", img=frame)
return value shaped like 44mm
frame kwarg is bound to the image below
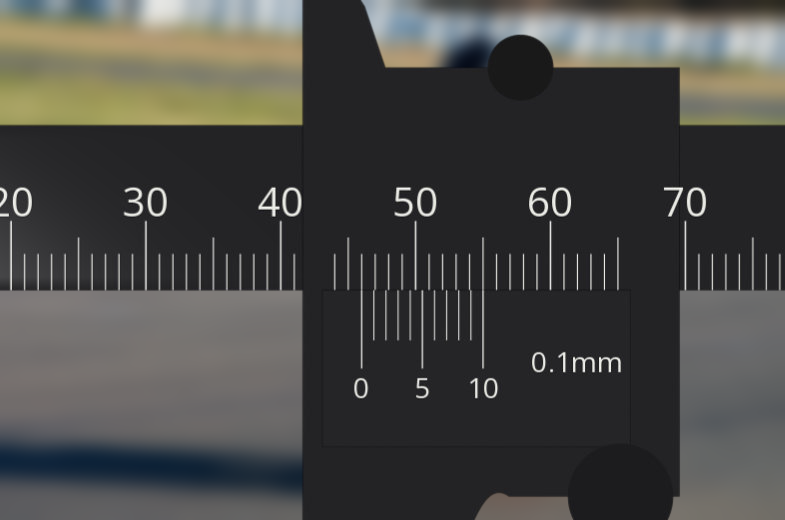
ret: 46.0mm
